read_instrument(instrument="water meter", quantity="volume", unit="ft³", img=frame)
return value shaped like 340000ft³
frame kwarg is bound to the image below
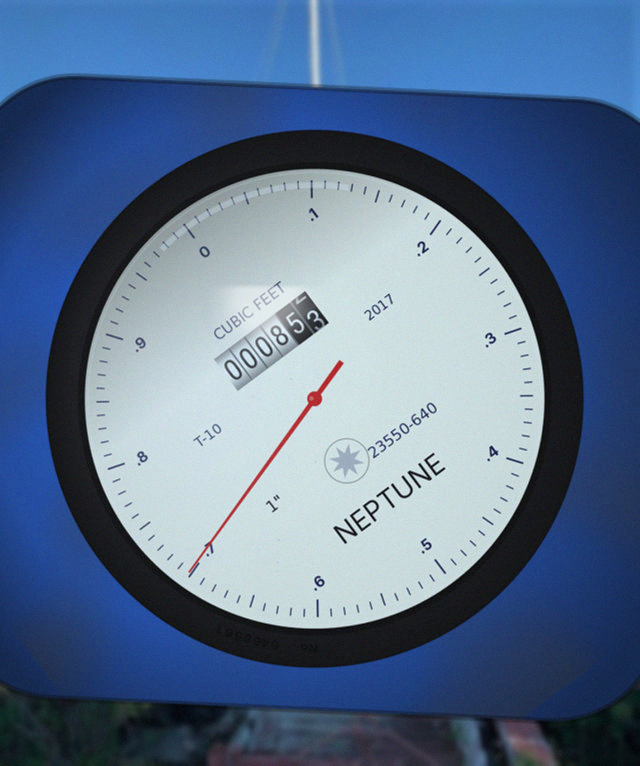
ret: 852.70ft³
